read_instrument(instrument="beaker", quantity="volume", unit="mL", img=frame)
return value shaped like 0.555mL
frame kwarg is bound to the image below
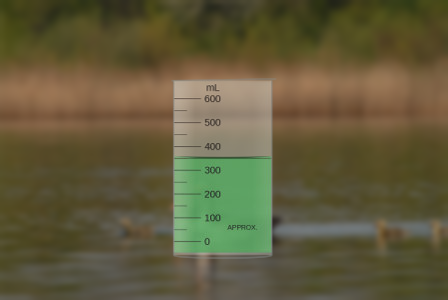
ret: 350mL
